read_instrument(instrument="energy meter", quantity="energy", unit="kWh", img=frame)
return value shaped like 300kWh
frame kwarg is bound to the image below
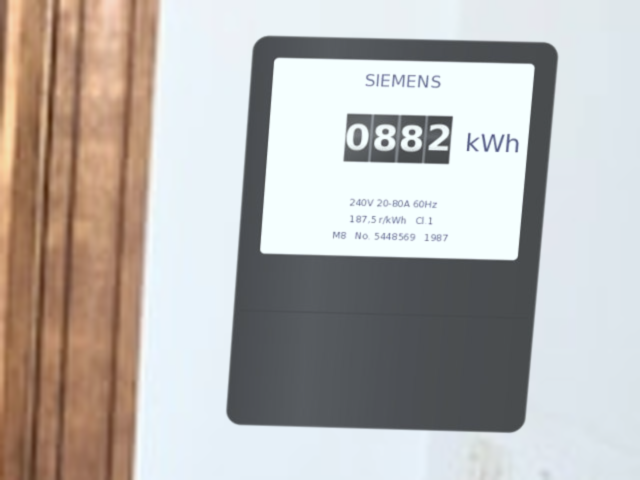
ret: 882kWh
